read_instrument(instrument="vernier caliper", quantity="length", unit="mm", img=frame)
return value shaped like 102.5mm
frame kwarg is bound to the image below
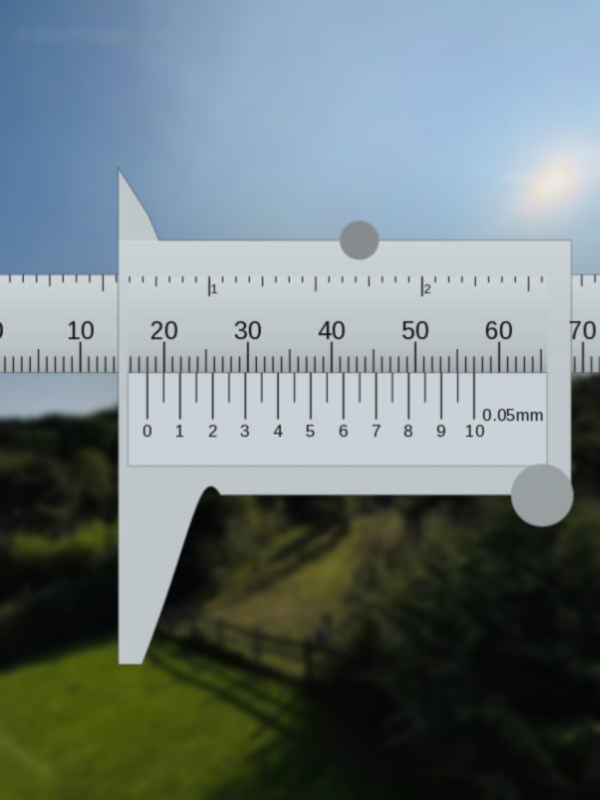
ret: 18.0mm
